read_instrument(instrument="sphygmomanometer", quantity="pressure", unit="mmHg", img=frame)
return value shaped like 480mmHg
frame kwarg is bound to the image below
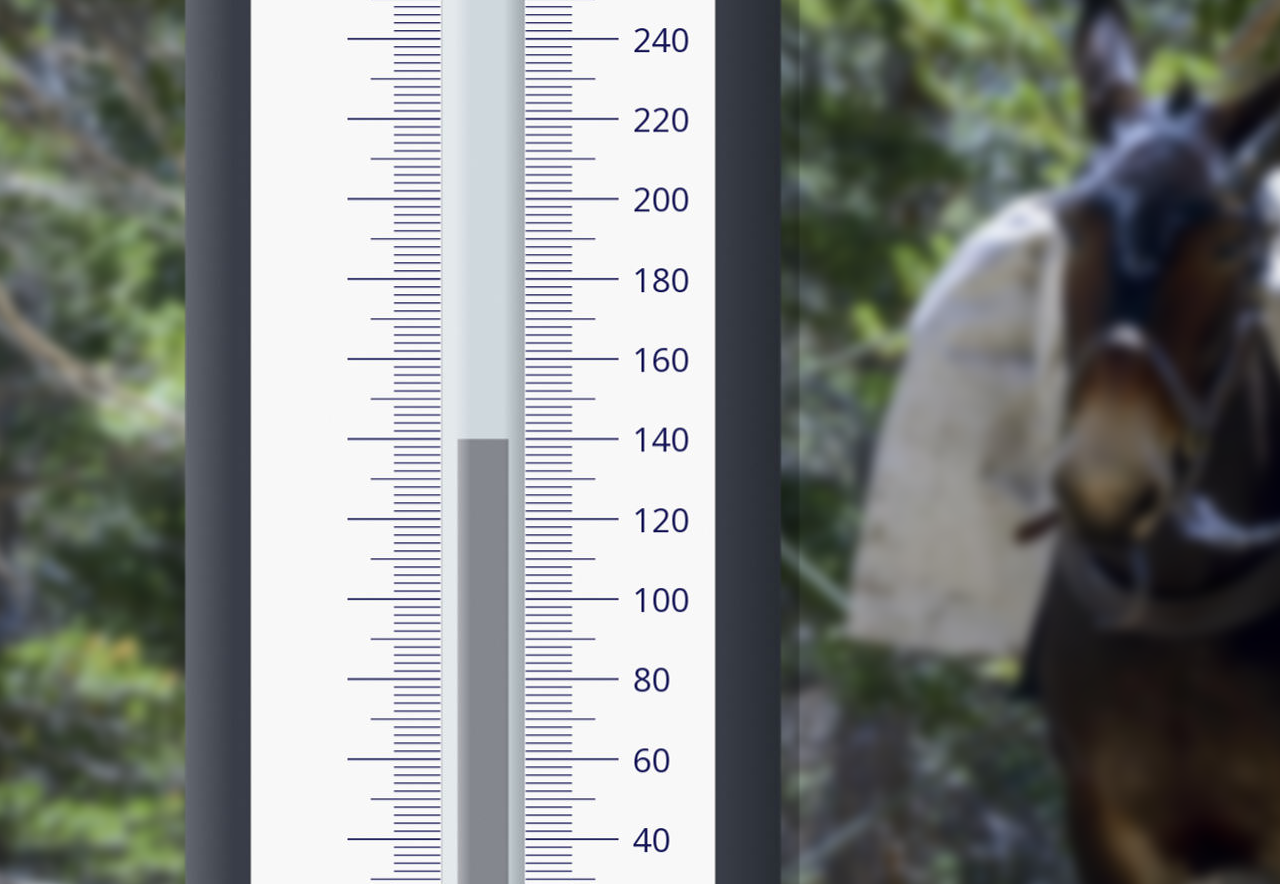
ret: 140mmHg
